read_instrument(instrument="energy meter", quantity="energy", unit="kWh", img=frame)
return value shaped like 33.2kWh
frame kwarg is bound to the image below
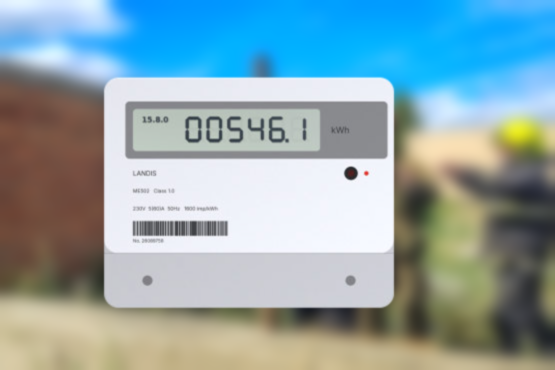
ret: 546.1kWh
